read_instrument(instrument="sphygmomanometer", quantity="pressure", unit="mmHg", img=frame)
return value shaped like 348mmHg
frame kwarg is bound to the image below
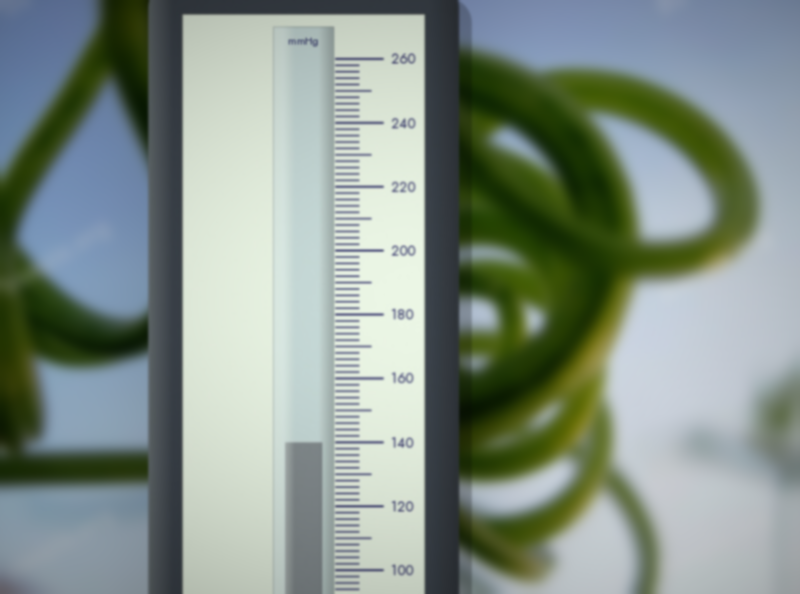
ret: 140mmHg
